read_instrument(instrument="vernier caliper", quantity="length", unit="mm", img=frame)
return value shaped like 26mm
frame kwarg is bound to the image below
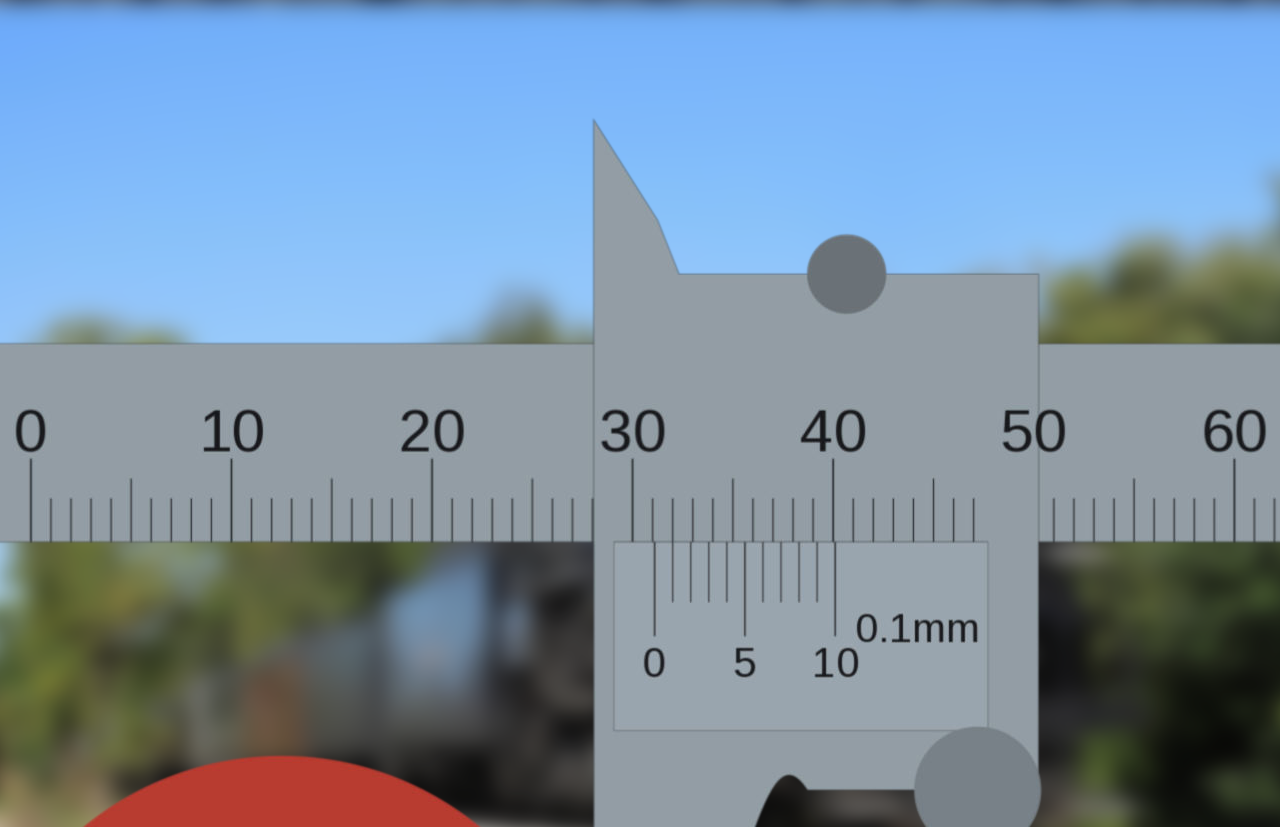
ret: 31.1mm
